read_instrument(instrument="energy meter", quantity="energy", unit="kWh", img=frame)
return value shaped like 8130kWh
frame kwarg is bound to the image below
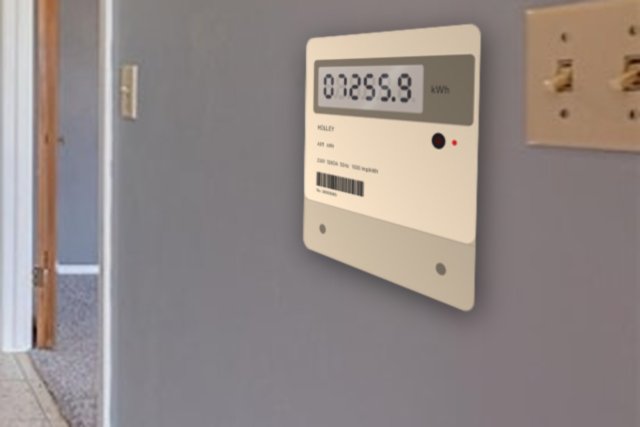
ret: 7255.9kWh
